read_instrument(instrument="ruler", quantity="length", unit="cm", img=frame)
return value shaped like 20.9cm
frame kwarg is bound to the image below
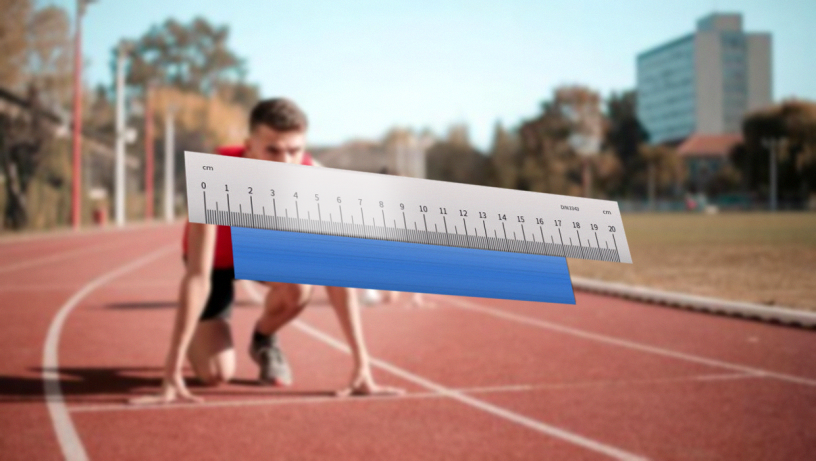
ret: 16cm
